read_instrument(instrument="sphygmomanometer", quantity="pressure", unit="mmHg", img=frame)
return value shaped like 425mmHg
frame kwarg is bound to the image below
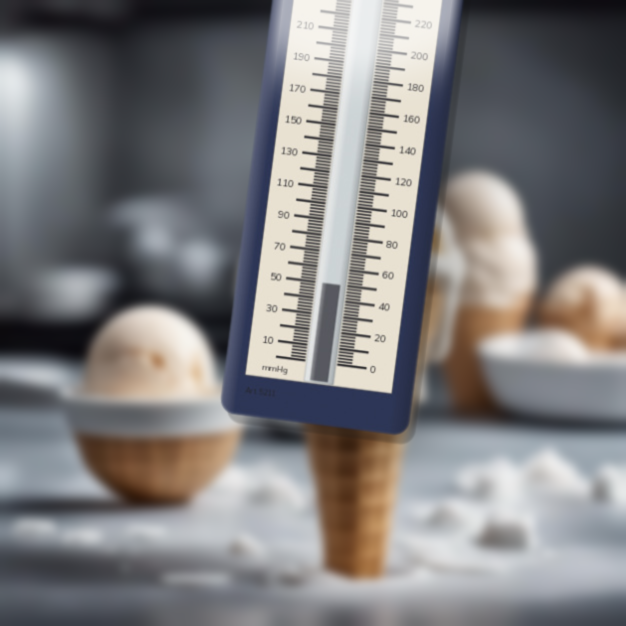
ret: 50mmHg
